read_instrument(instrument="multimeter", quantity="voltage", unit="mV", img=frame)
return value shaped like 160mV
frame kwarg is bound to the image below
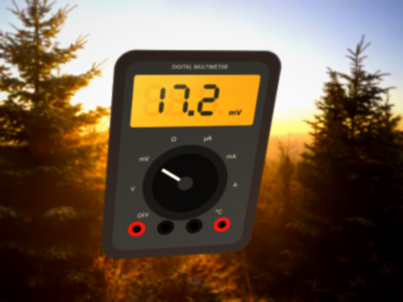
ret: 17.2mV
